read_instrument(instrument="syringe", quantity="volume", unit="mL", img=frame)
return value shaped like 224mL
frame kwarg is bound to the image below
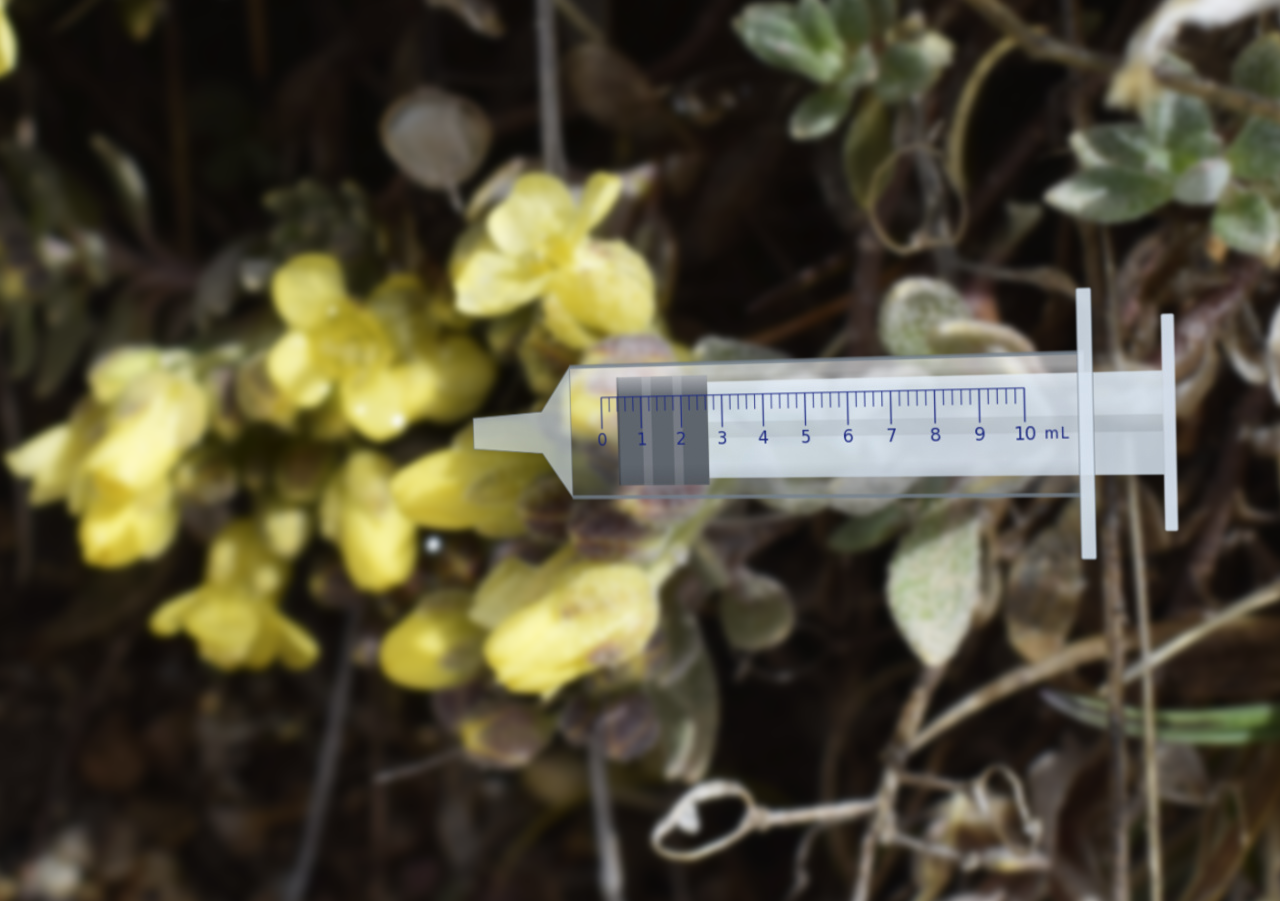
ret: 0.4mL
